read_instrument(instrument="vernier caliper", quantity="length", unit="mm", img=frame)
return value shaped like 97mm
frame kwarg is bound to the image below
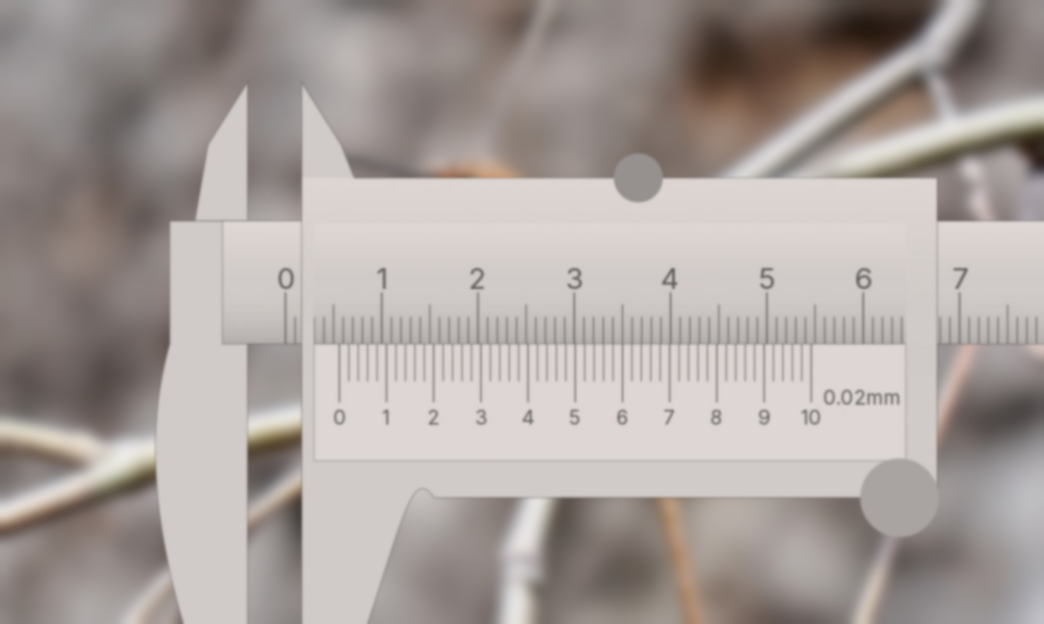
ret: 5.6mm
